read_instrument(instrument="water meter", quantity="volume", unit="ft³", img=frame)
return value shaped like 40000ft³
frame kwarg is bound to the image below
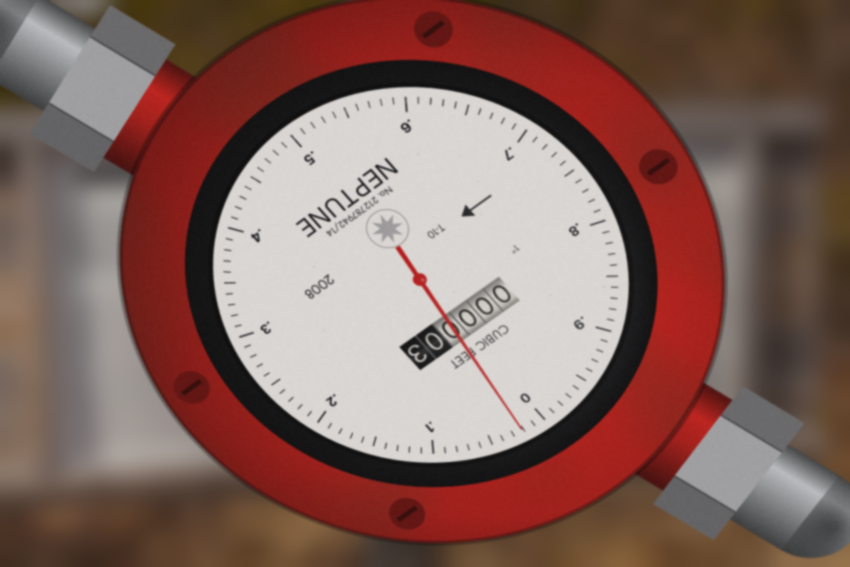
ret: 3.02ft³
